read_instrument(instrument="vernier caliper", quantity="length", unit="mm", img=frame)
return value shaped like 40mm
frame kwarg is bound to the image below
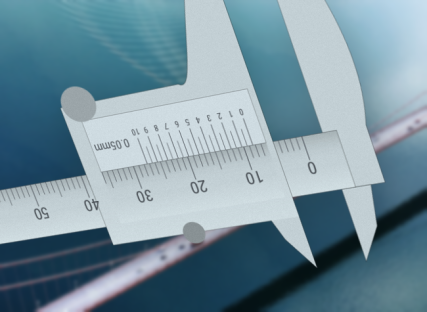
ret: 8.4mm
